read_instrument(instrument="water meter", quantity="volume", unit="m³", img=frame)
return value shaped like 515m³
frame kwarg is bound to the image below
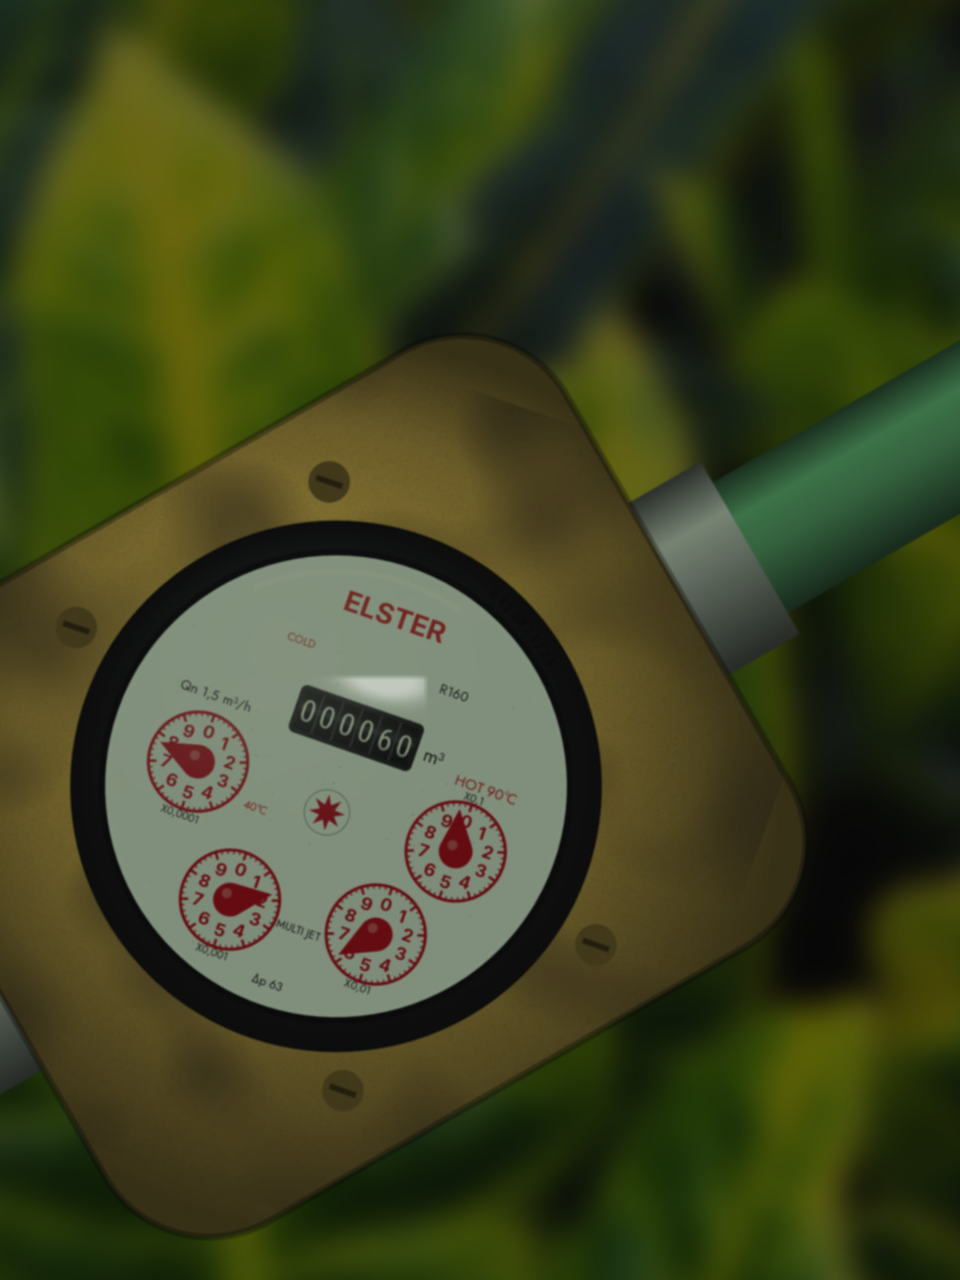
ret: 59.9617m³
